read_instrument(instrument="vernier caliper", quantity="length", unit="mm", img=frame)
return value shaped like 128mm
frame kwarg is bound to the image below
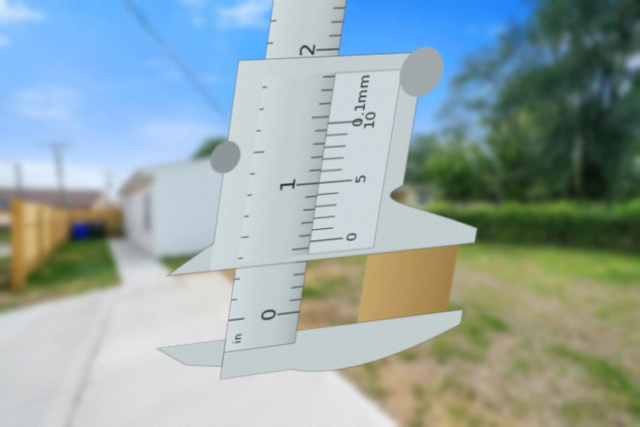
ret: 5.5mm
